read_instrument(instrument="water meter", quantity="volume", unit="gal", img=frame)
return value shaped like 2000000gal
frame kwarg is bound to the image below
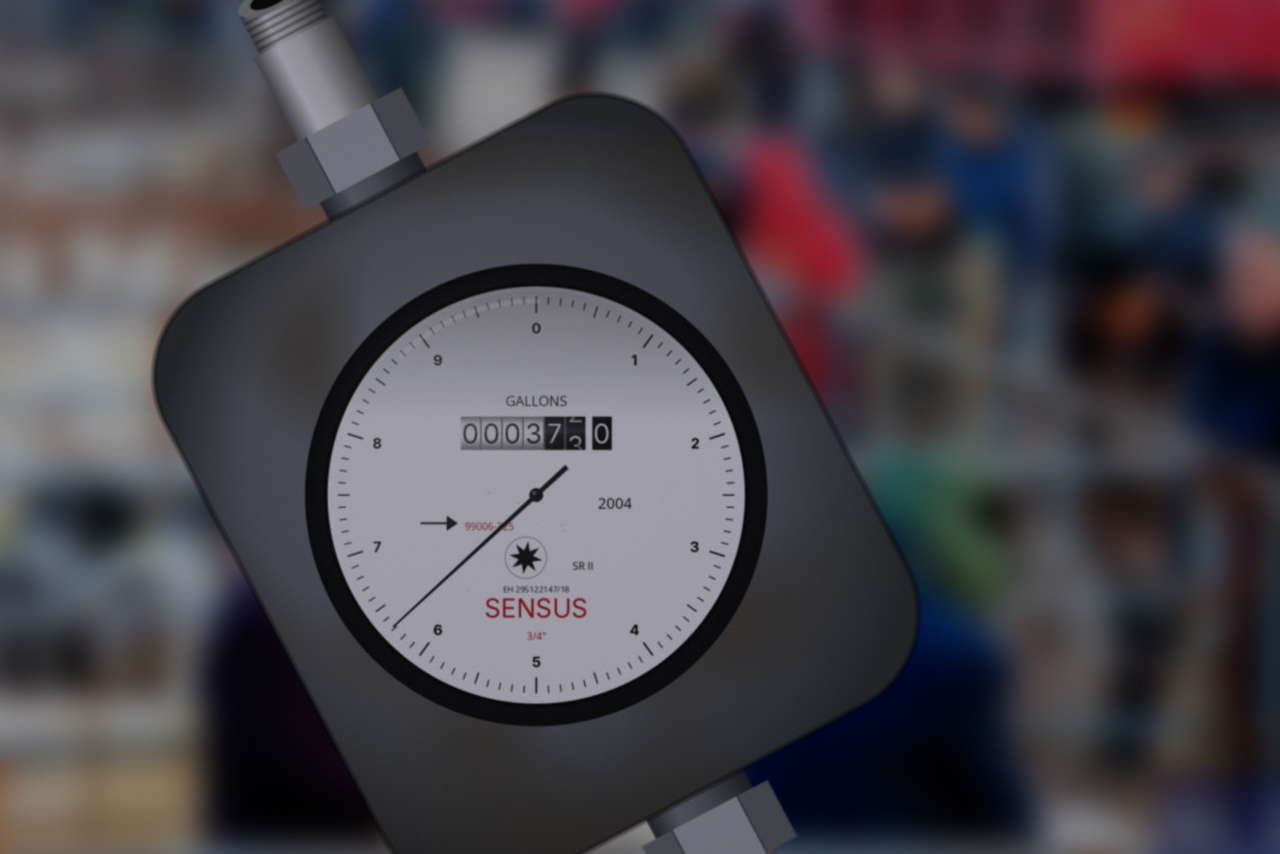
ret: 3726.3gal
